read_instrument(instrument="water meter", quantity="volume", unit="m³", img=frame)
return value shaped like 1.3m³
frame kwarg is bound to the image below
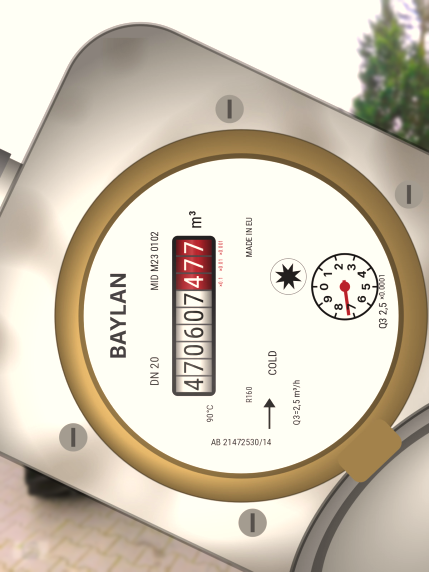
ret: 470607.4777m³
